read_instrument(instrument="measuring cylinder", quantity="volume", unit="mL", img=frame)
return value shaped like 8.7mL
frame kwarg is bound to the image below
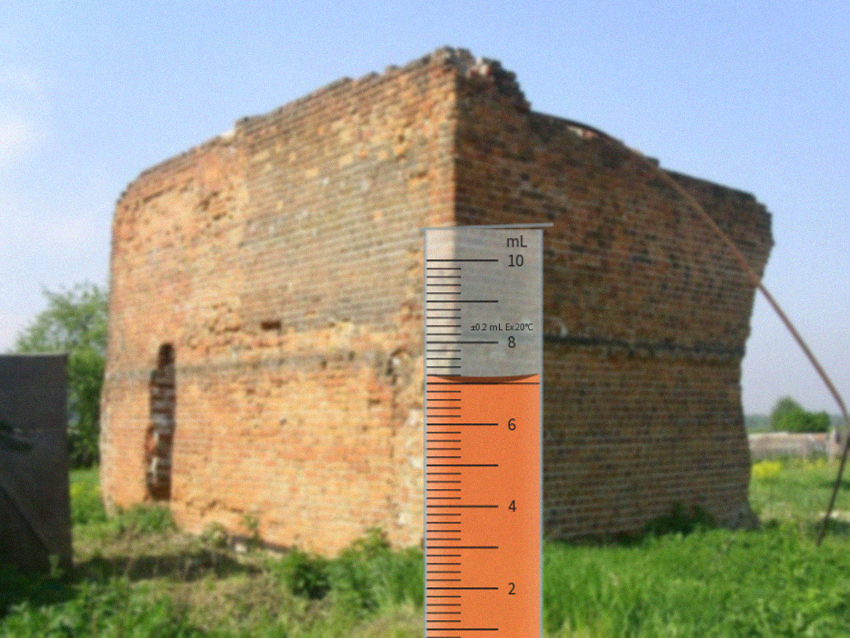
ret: 7mL
